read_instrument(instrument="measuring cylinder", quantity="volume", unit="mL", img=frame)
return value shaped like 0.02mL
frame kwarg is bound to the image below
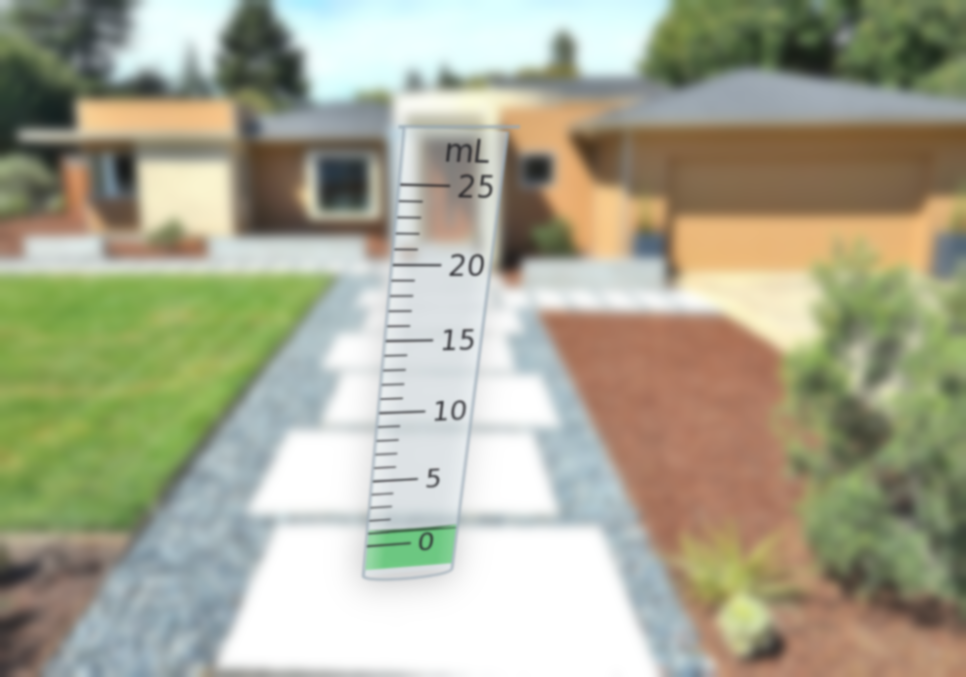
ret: 1mL
